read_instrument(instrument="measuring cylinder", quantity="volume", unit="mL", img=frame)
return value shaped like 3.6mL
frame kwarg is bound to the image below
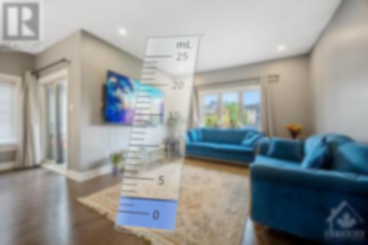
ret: 2mL
